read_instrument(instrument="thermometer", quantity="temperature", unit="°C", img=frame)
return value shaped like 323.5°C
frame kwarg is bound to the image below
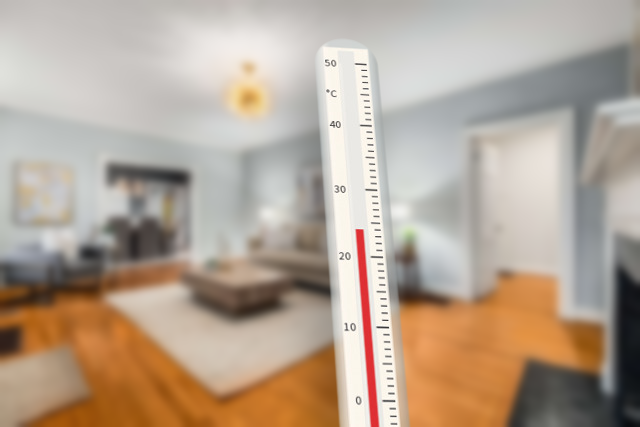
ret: 24°C
